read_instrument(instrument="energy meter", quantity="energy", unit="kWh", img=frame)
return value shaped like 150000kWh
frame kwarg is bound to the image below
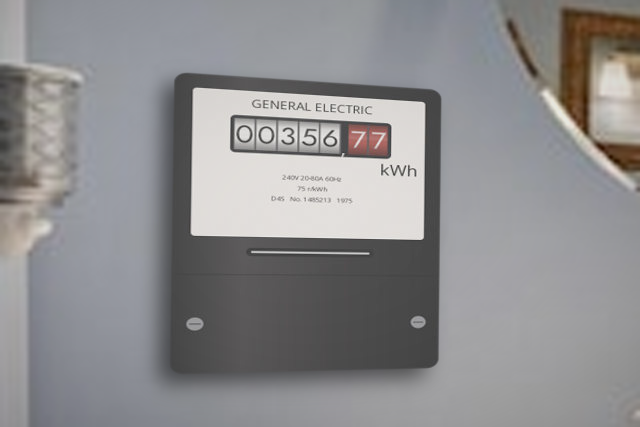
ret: 356.77kWh
